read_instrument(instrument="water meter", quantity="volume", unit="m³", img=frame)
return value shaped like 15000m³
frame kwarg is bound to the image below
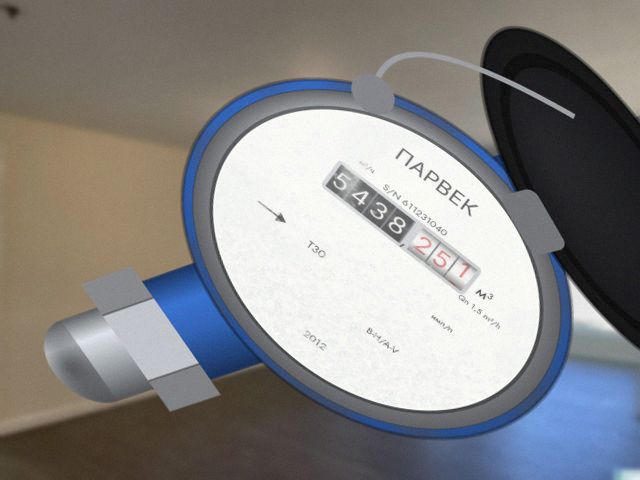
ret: 5438.251m³
